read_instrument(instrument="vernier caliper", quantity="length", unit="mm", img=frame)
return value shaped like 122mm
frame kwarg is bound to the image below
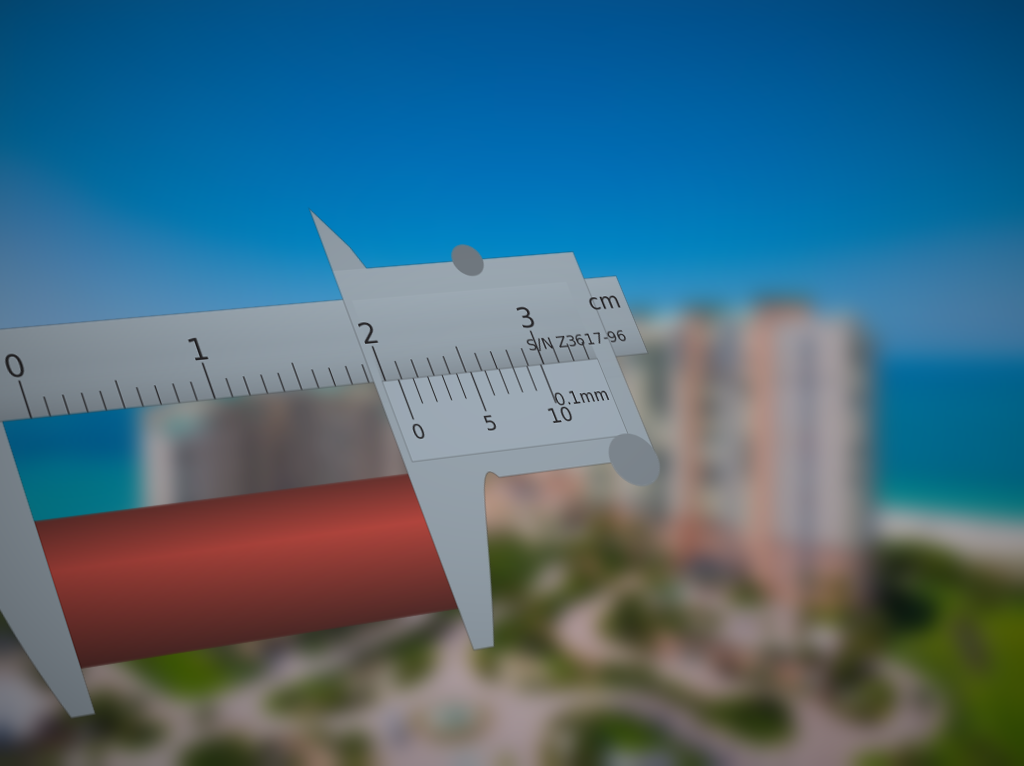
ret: 20.8mm
